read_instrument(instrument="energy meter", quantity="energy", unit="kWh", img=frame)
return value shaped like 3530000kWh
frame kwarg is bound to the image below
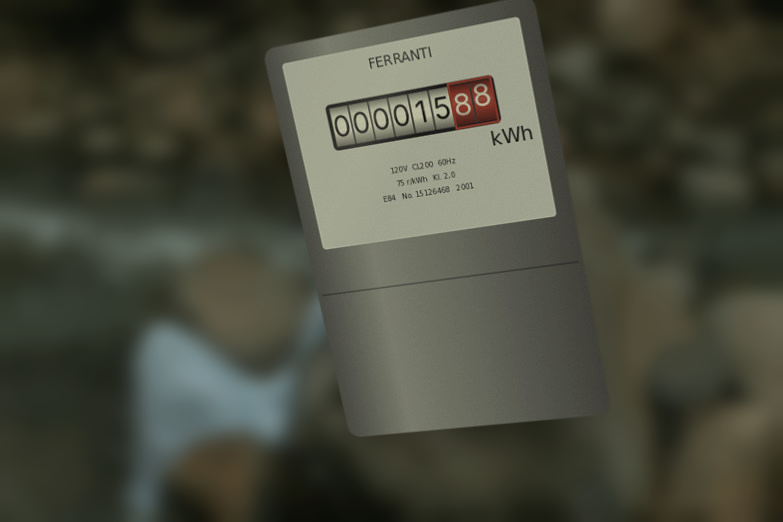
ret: 15.88kWh
